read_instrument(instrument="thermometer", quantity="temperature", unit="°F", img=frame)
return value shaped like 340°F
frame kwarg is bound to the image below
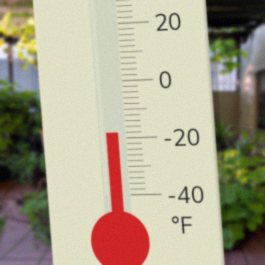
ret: -18°F
